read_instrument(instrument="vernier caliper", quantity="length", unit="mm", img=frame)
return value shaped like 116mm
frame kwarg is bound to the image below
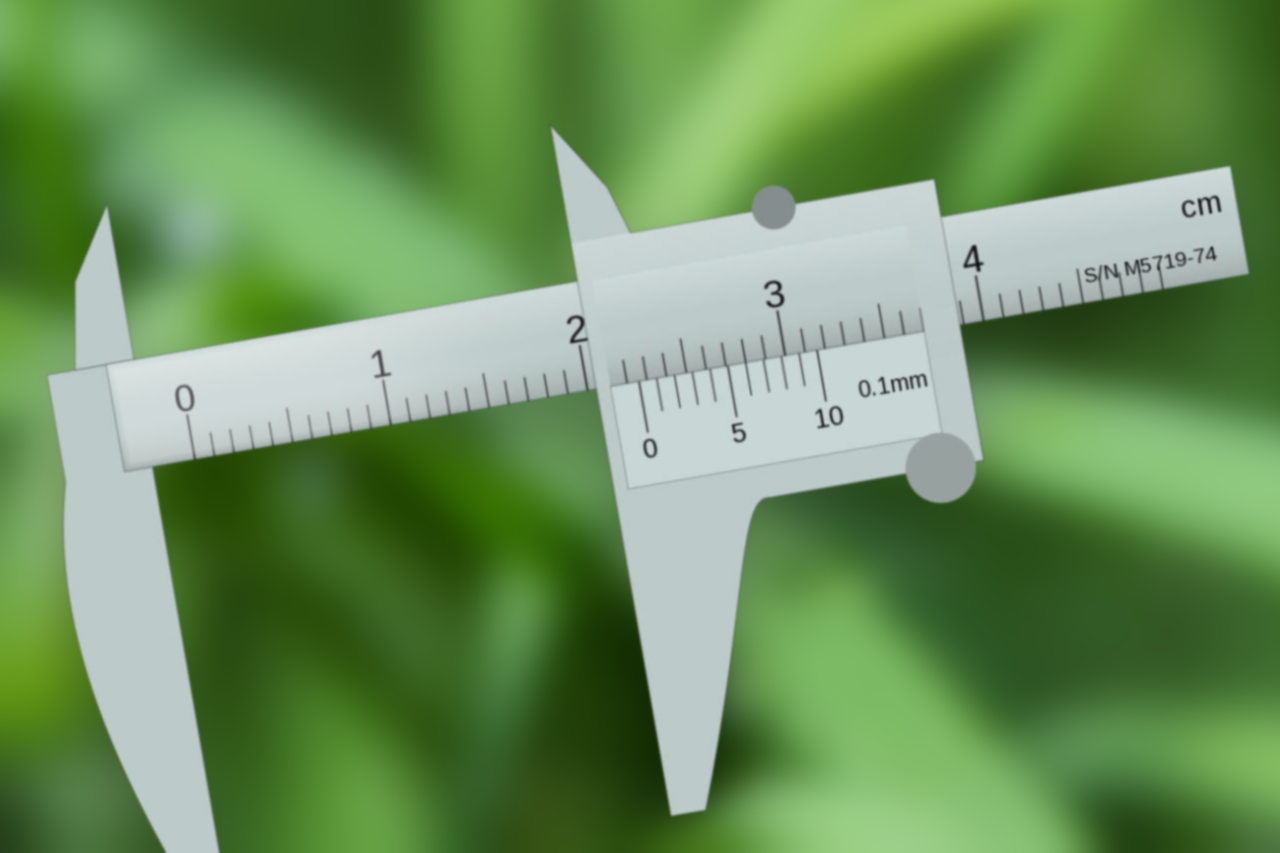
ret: 22.6mm
